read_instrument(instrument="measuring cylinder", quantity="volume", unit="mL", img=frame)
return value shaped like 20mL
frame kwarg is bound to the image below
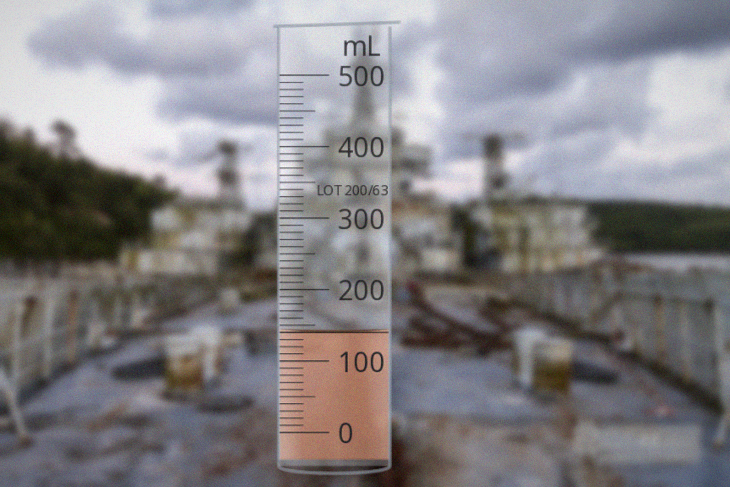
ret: 140mL
